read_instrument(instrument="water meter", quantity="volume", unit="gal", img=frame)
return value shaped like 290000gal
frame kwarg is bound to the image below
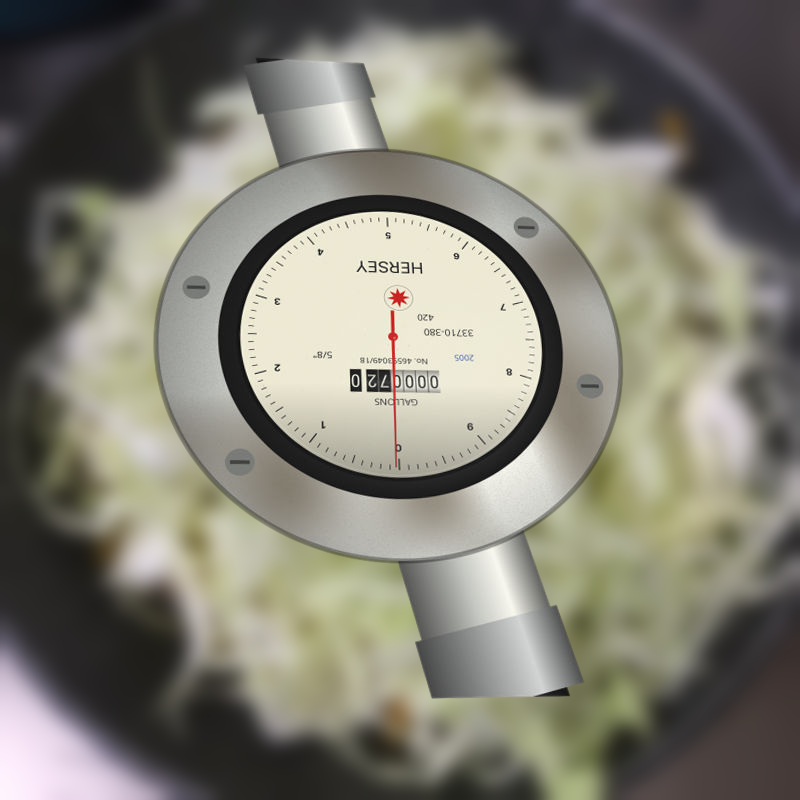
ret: 720.0gal
